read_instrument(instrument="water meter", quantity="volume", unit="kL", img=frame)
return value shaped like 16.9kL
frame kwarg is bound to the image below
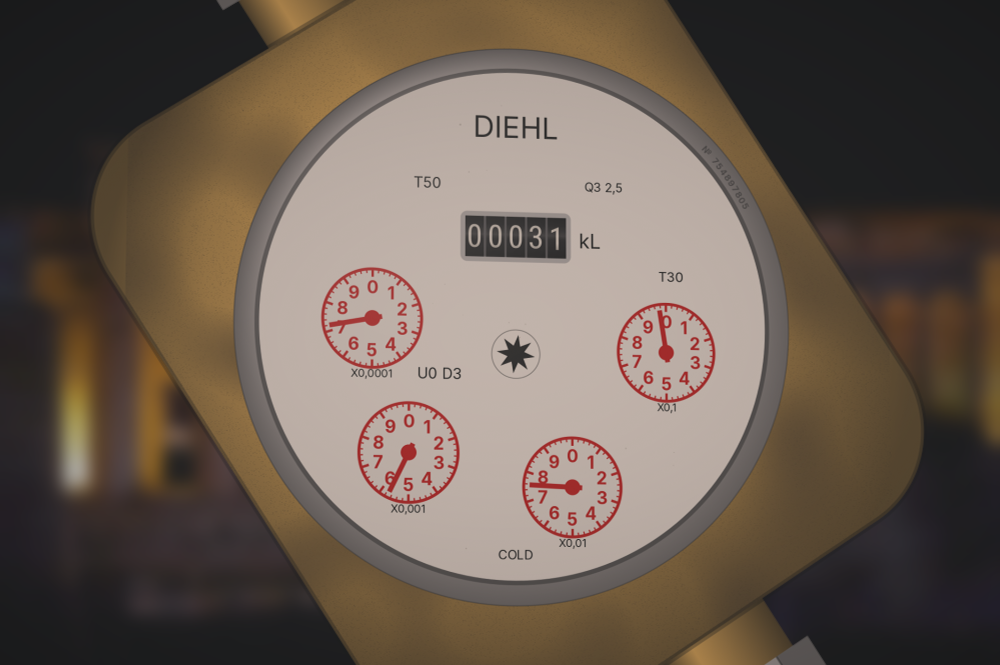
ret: 30.9757kL
